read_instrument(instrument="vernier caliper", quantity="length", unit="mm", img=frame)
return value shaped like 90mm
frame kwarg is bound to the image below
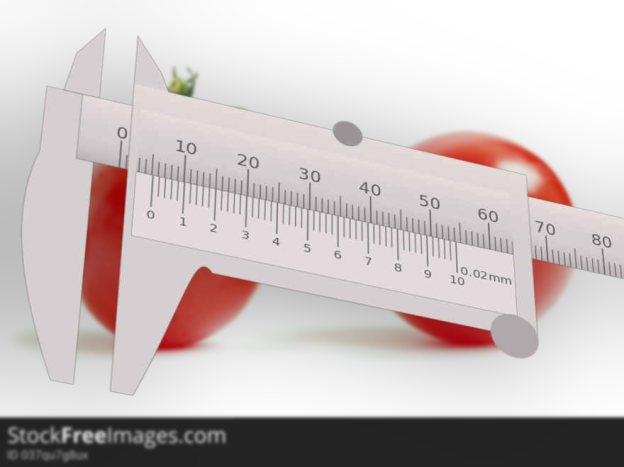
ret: 5.2mm
